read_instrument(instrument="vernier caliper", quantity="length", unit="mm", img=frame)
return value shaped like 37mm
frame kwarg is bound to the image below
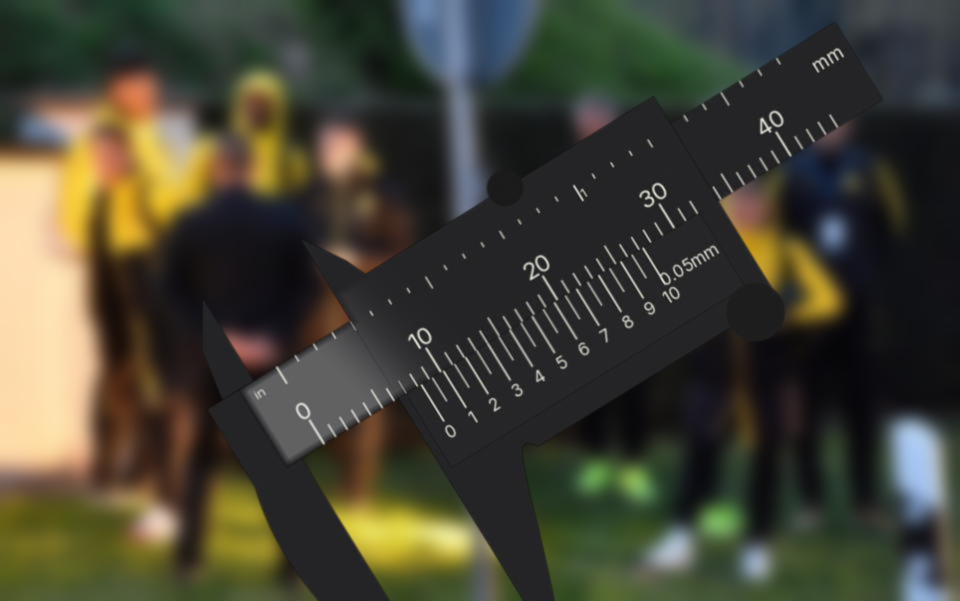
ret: 8.3mm
